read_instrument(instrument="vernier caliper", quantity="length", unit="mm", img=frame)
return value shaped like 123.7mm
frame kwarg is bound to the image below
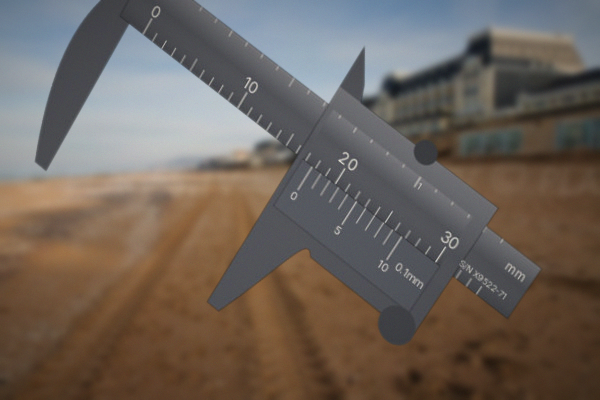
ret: 17.7mm
